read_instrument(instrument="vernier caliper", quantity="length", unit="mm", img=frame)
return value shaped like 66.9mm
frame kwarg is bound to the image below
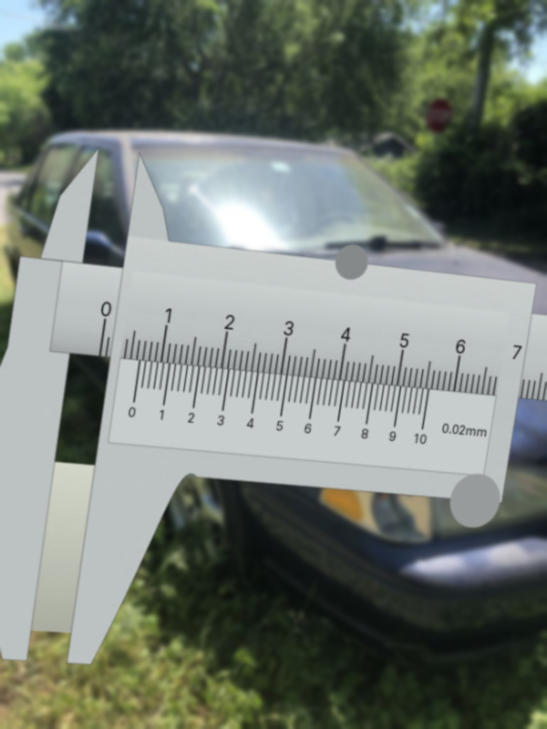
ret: 6.5mm
